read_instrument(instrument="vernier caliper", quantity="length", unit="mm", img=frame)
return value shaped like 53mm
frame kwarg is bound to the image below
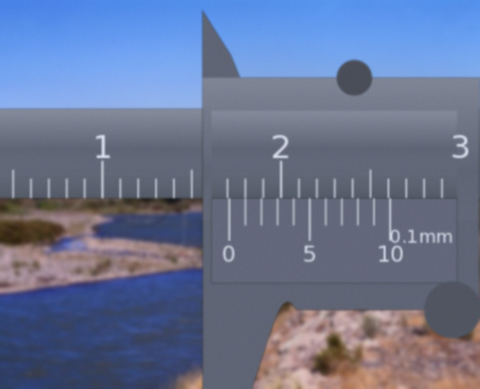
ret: 17.1mm
